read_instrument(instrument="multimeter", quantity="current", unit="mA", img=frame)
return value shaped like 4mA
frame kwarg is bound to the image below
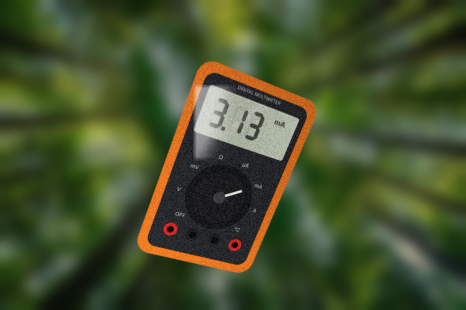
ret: 3.13mA
